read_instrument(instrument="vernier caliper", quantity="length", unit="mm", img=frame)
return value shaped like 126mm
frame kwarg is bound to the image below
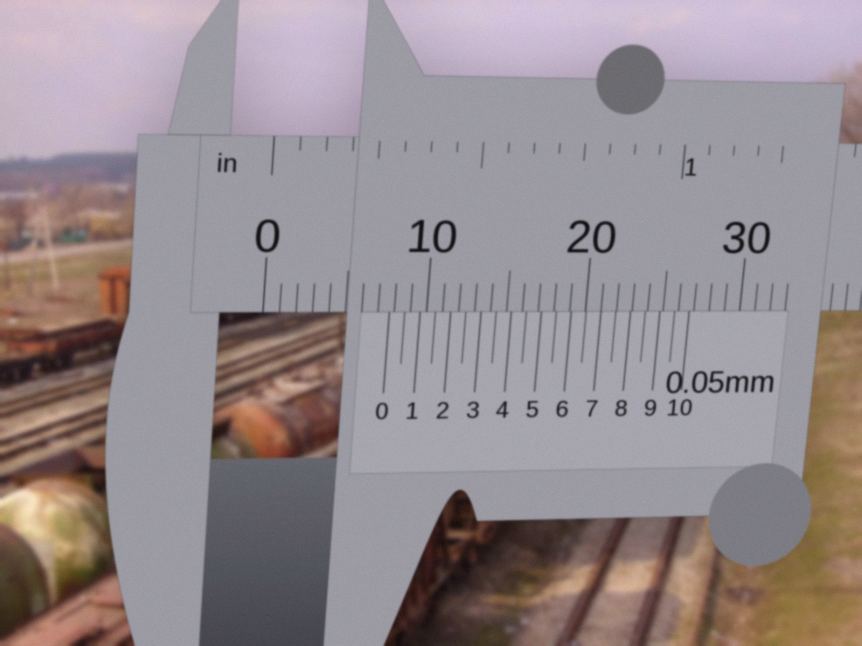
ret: 7.7mm
